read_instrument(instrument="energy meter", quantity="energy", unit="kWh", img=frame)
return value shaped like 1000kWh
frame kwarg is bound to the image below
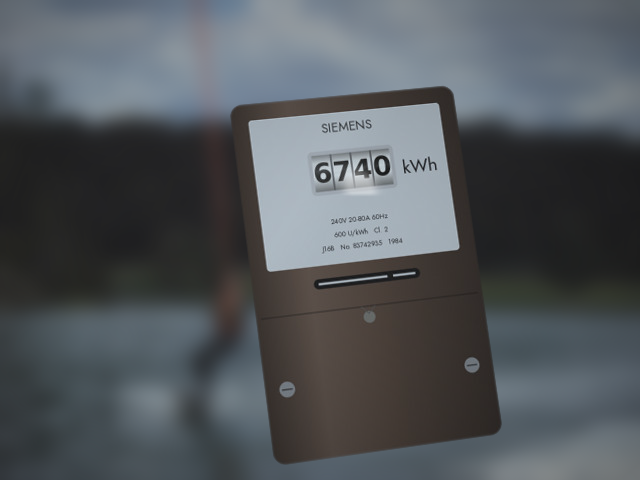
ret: 6740kWh
